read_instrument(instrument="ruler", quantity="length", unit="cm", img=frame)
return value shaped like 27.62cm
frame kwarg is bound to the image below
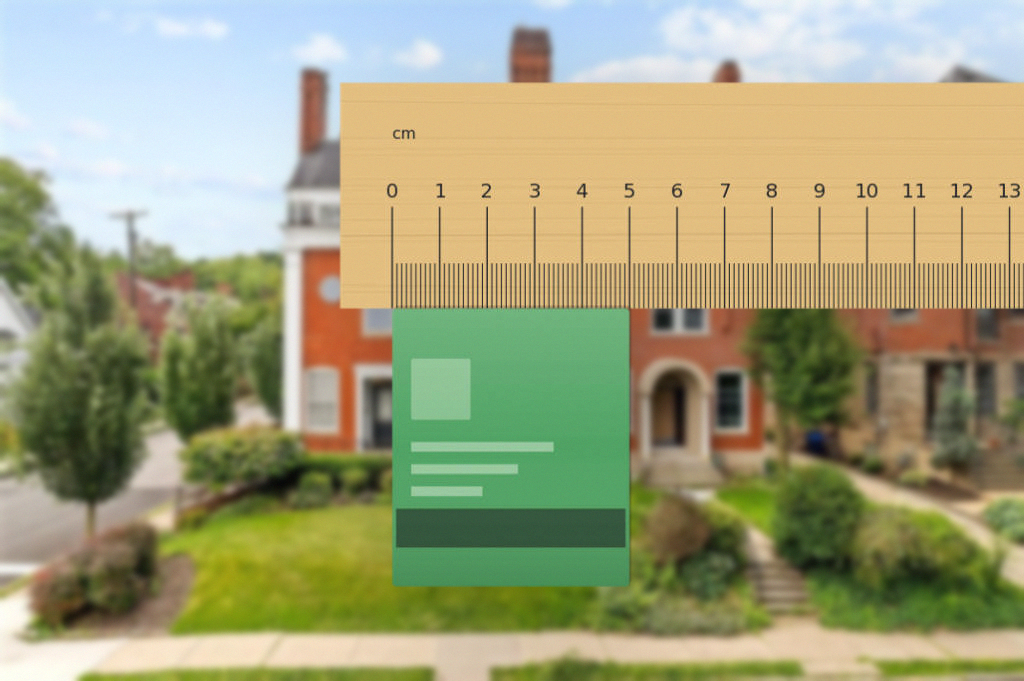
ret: 5cm
